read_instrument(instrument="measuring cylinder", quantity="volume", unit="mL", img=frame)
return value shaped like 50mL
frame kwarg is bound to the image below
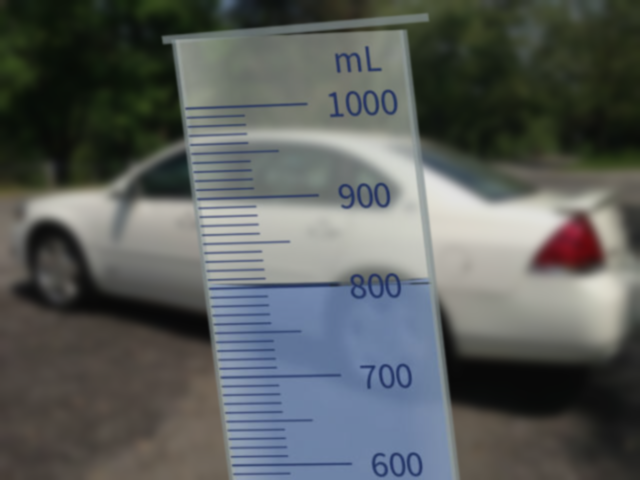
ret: 800mL
